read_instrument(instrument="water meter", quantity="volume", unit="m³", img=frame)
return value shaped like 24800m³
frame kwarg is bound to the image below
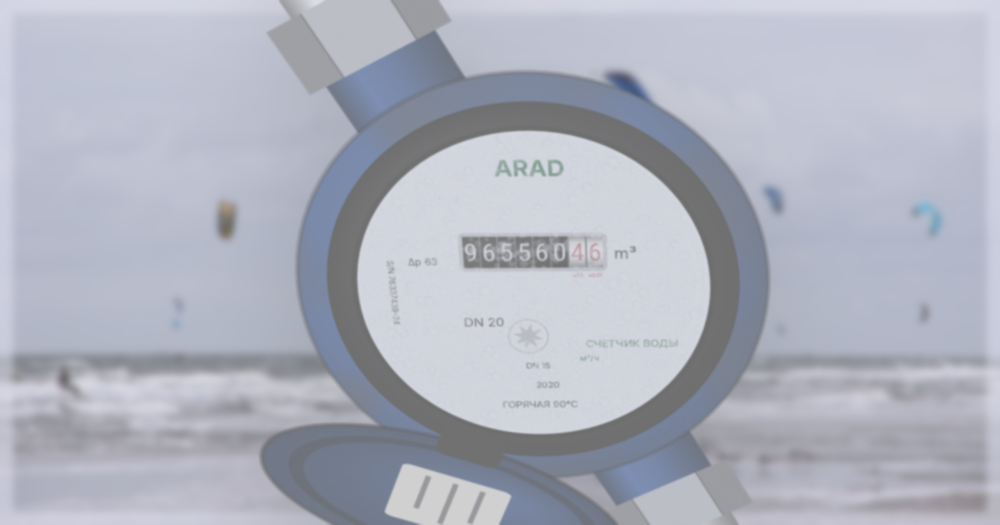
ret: 965560.46m³
